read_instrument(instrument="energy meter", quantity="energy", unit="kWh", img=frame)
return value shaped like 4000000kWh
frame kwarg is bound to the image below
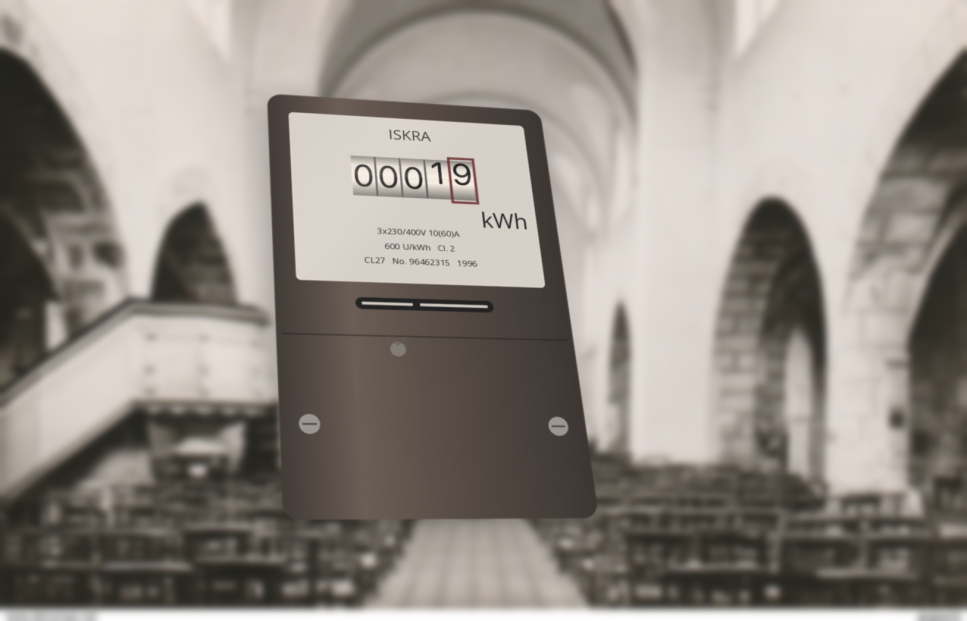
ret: 1.9kWh
